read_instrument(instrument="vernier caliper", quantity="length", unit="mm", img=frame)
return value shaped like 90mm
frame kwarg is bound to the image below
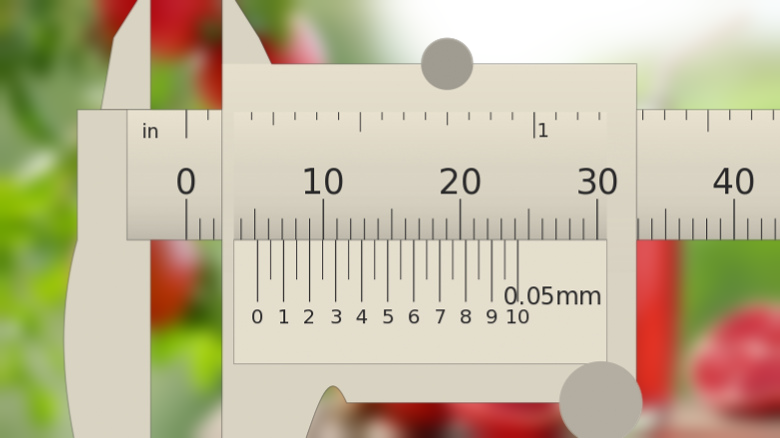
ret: 5.2mm
